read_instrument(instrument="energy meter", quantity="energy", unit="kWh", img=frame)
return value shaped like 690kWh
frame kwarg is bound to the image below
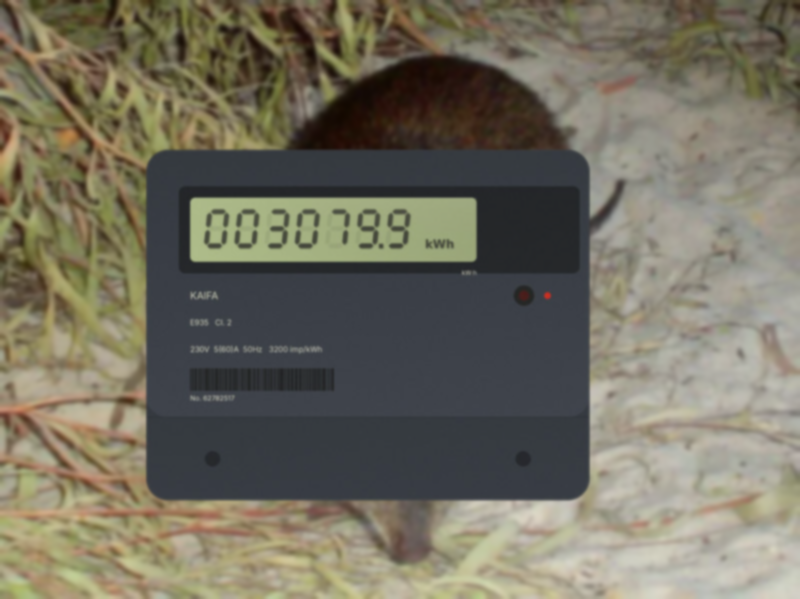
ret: 3079.9kWh
